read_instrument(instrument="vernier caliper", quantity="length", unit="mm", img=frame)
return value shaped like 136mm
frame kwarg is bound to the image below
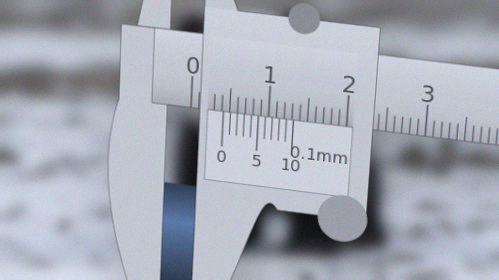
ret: 4.2mm
